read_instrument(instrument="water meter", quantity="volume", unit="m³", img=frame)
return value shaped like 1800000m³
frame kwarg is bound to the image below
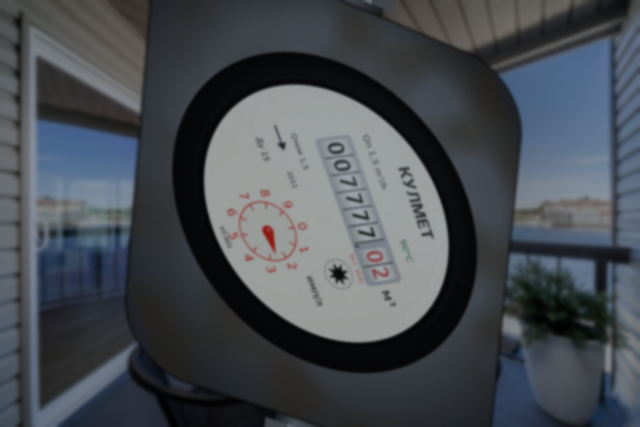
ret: 7777.022m³
